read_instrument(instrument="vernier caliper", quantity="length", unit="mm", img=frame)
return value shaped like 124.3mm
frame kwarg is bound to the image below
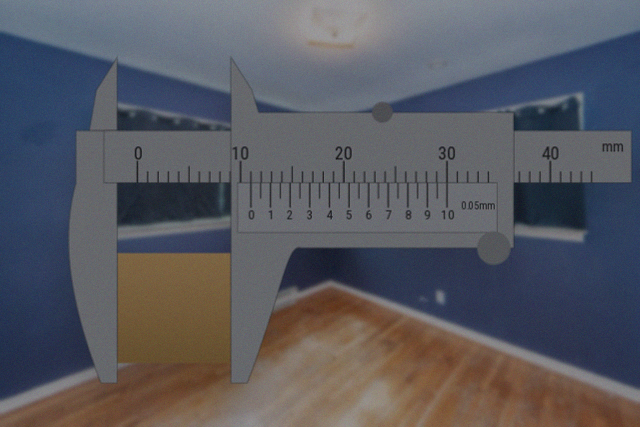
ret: 11.0mm
